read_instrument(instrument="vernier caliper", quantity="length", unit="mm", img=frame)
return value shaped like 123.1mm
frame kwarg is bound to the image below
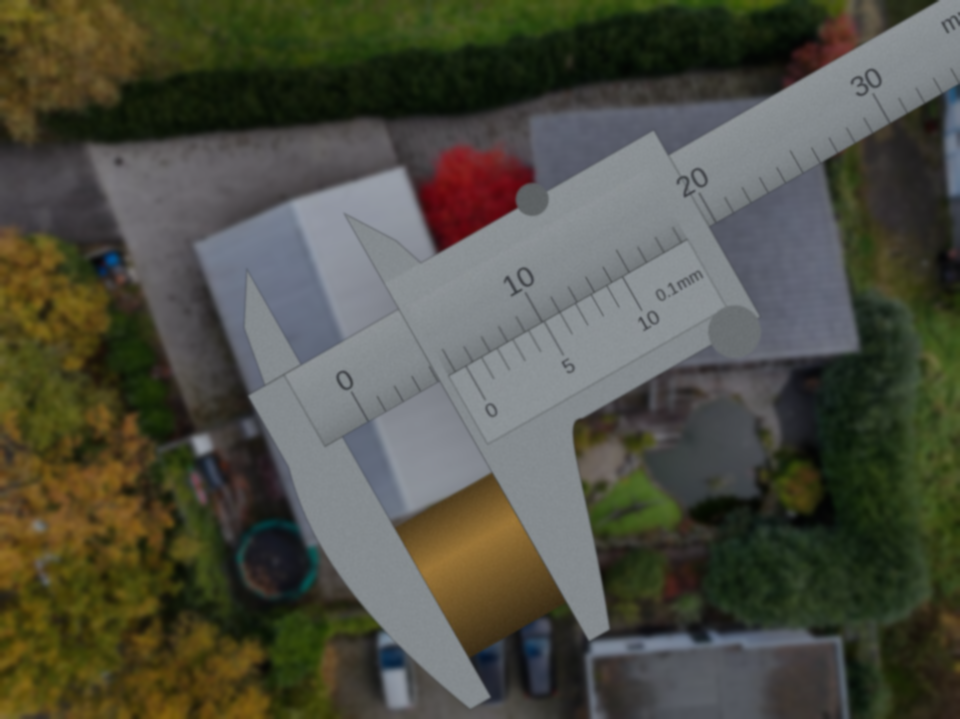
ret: 5.6mm
